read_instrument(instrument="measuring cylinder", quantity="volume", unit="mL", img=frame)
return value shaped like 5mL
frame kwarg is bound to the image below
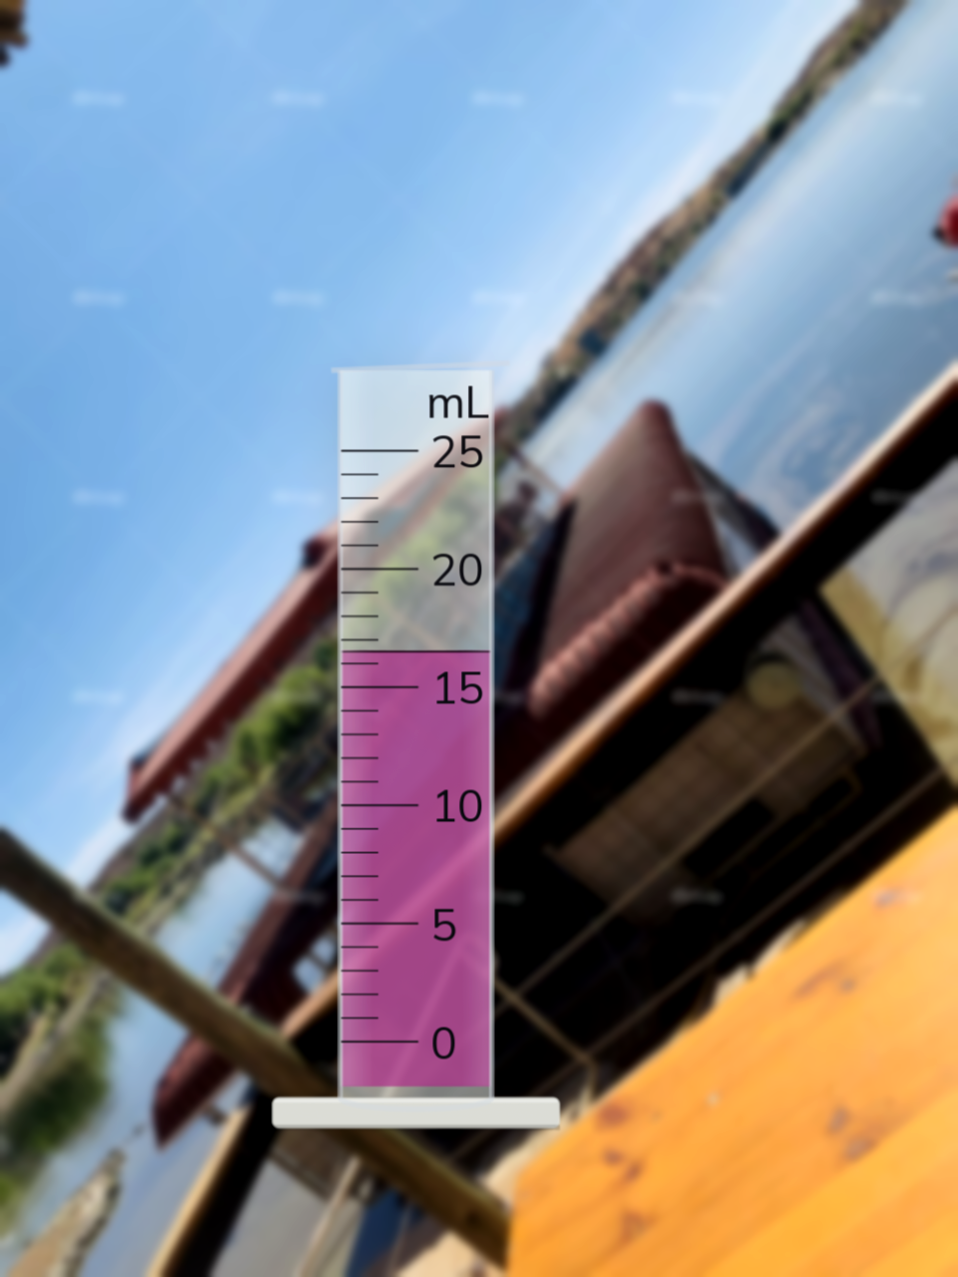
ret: 16.5mL
